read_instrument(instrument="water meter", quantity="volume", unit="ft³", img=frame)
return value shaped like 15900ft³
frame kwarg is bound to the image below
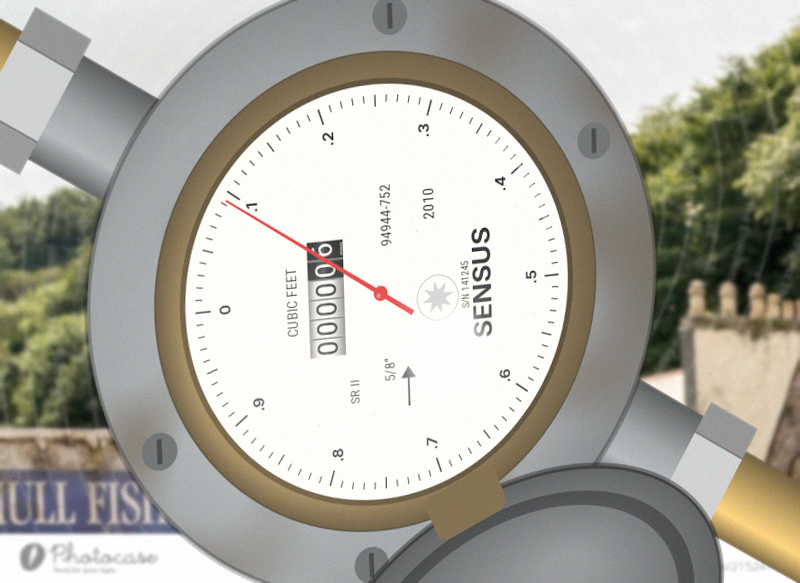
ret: 6.09ft³
